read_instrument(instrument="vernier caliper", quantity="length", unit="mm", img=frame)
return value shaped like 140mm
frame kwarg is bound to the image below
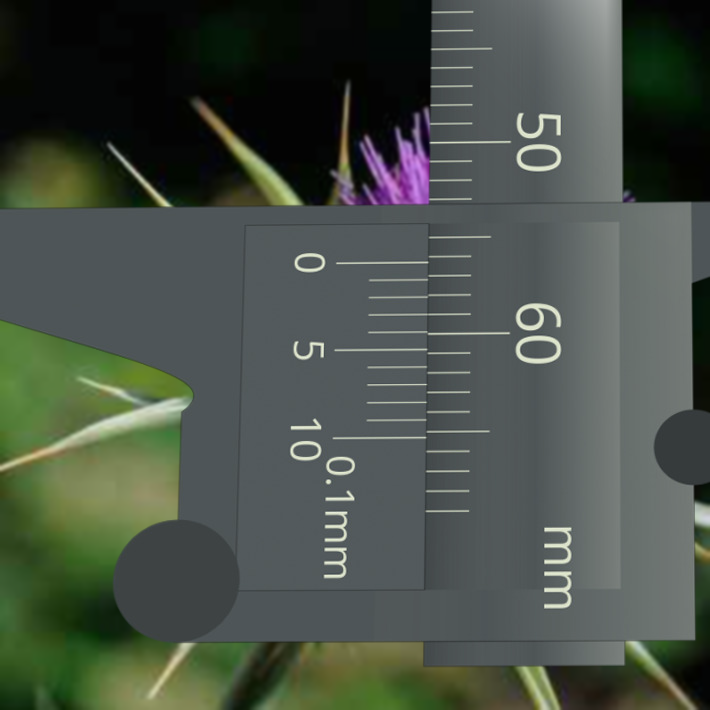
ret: 56.3mm
